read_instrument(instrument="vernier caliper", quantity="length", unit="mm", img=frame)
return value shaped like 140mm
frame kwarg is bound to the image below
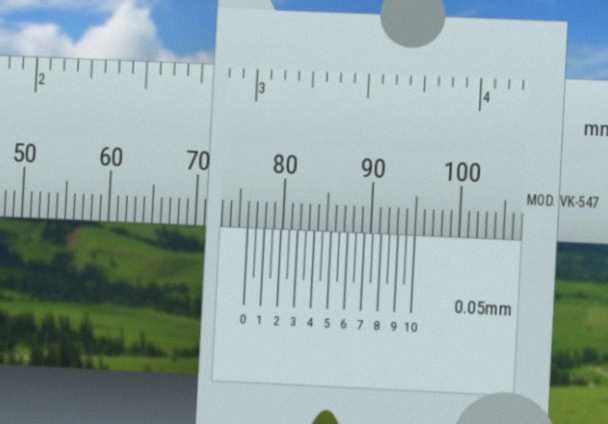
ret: 76.0mm
